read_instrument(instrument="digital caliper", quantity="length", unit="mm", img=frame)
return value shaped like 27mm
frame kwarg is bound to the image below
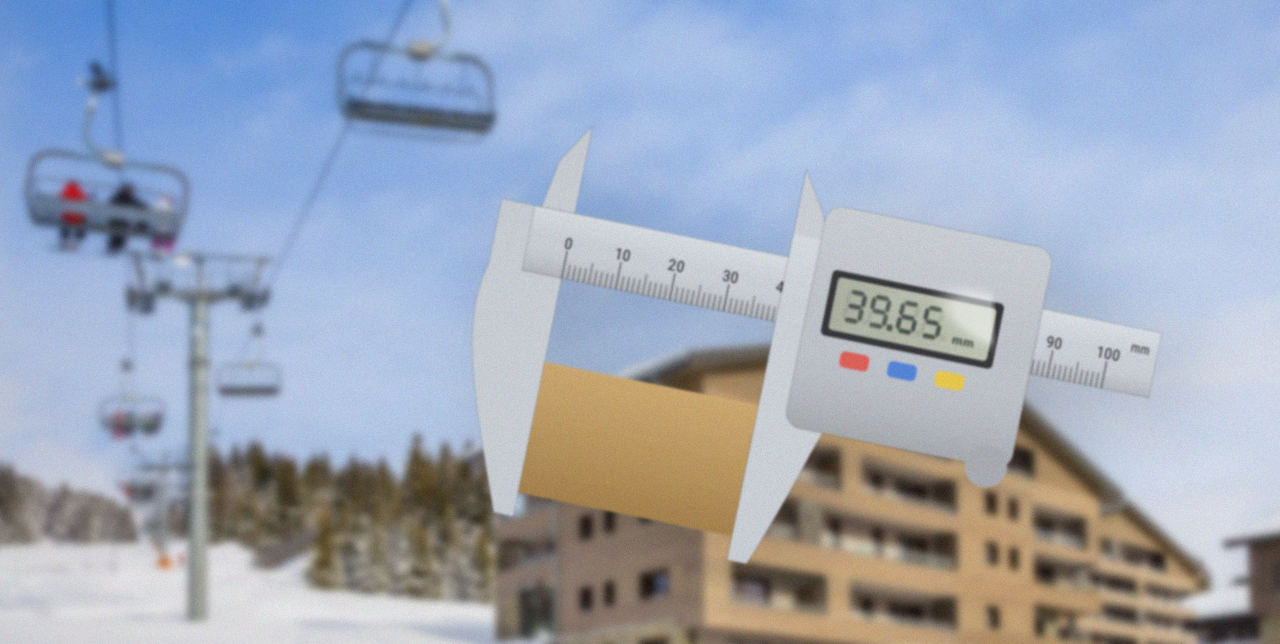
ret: 39.65mm
